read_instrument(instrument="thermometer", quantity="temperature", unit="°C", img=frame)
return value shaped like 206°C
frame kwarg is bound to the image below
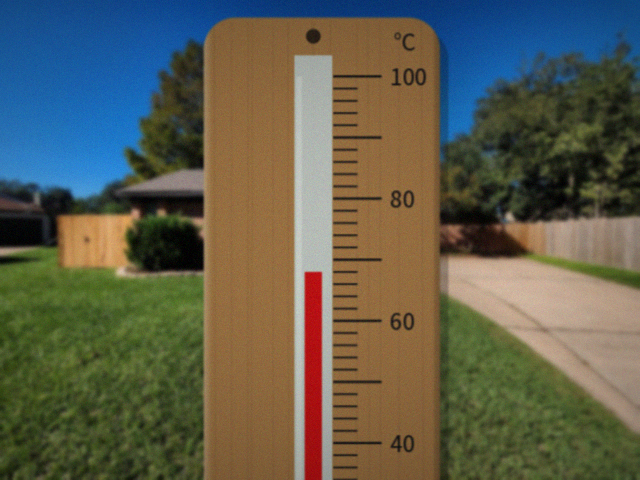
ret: 68°C
